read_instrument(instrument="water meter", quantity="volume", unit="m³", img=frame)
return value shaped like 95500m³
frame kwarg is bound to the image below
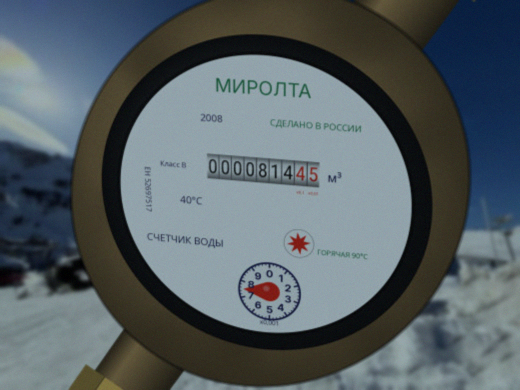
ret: 814.457m³
